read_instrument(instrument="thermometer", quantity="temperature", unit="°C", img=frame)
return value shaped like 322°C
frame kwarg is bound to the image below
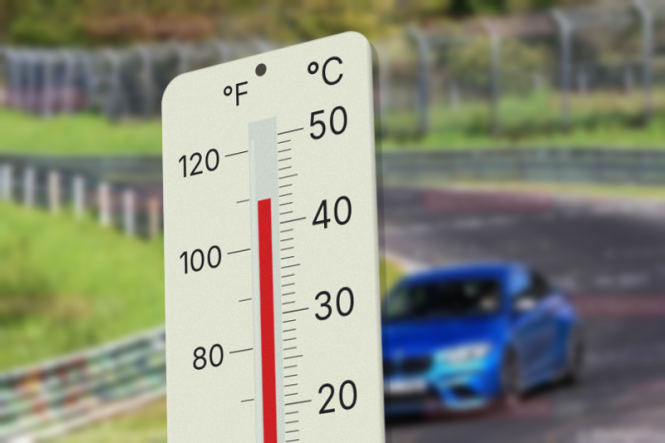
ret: 43°C
